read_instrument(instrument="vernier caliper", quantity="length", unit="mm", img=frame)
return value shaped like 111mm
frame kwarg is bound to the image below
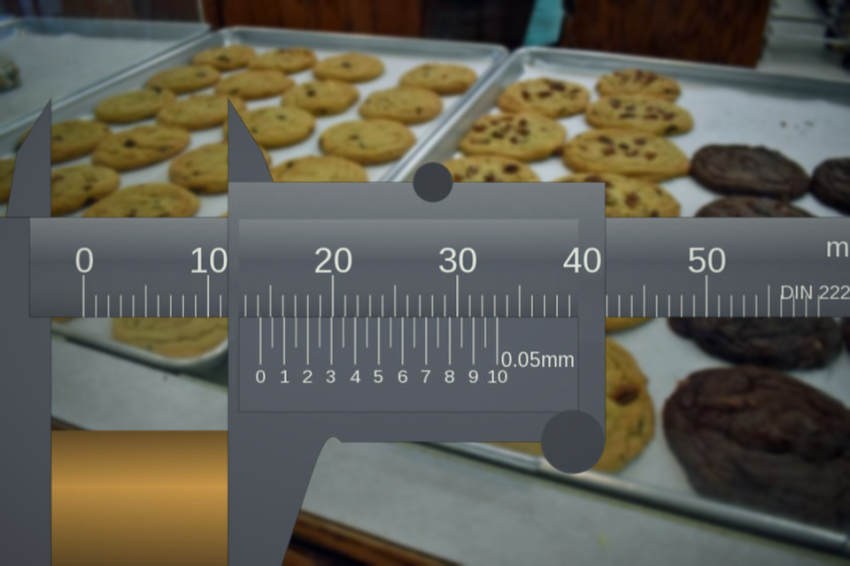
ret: 14.2mm
